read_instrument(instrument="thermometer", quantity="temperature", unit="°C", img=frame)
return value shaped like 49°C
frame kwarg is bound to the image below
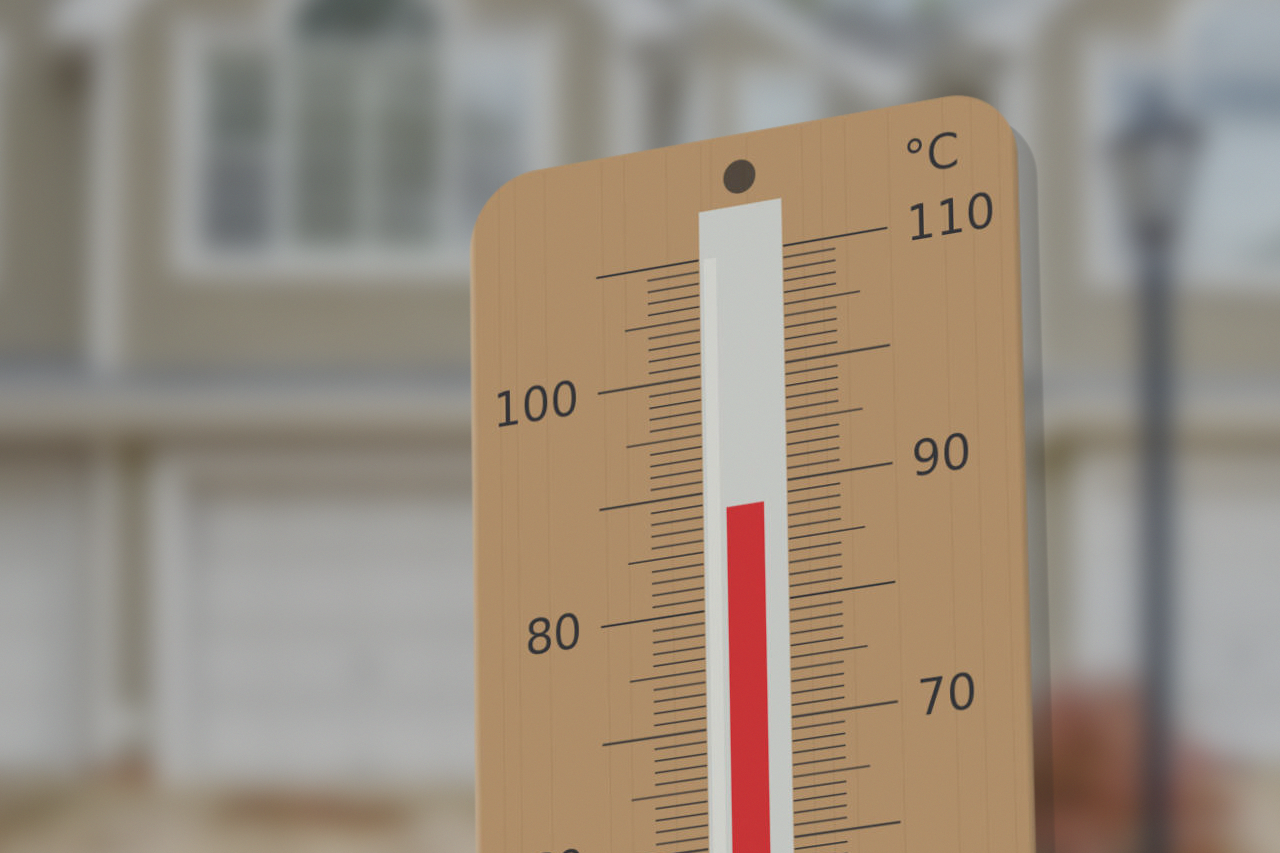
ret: 88.5°C
